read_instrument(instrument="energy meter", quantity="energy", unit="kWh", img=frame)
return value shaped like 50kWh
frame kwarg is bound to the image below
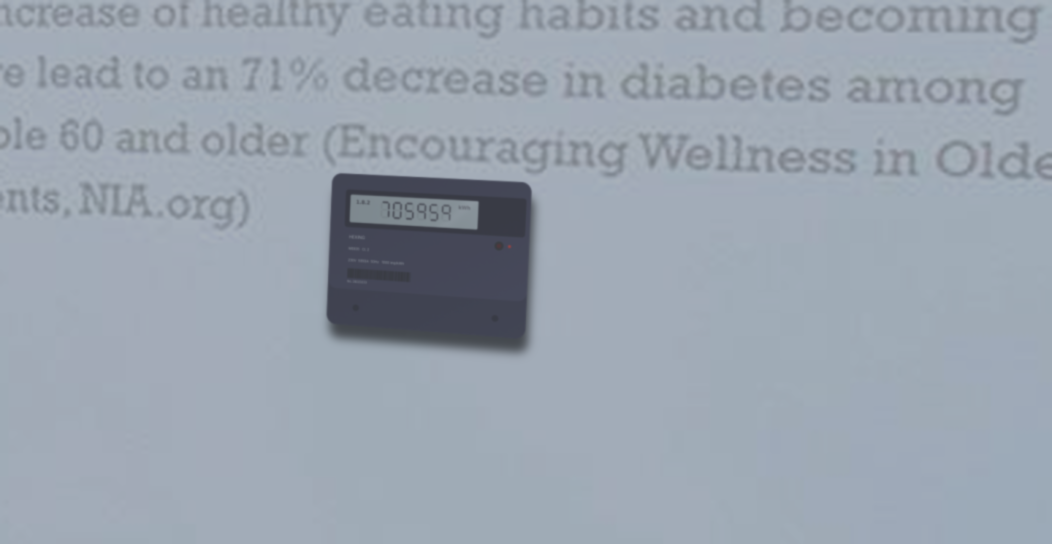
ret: 705959kWh
